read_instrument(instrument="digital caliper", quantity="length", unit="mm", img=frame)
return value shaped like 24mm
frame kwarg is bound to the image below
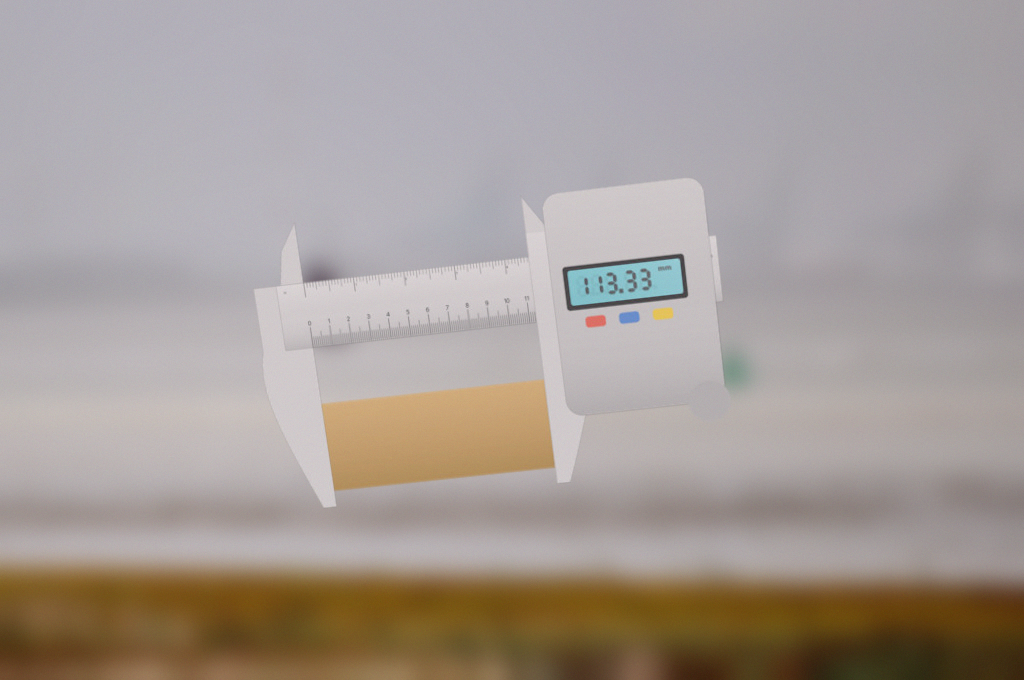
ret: 113.33mm
